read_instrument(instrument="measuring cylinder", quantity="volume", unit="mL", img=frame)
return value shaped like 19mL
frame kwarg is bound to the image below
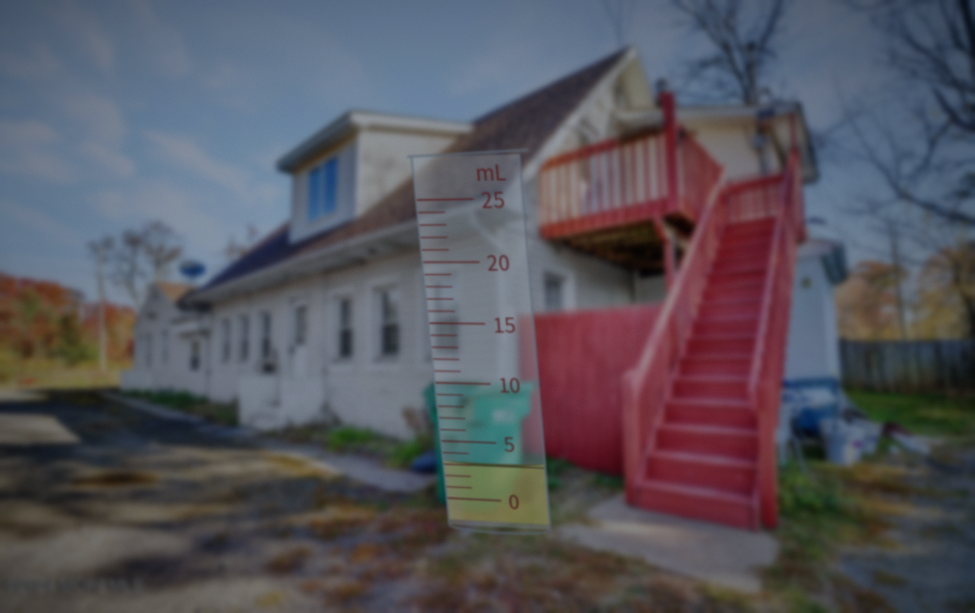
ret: 3mL
